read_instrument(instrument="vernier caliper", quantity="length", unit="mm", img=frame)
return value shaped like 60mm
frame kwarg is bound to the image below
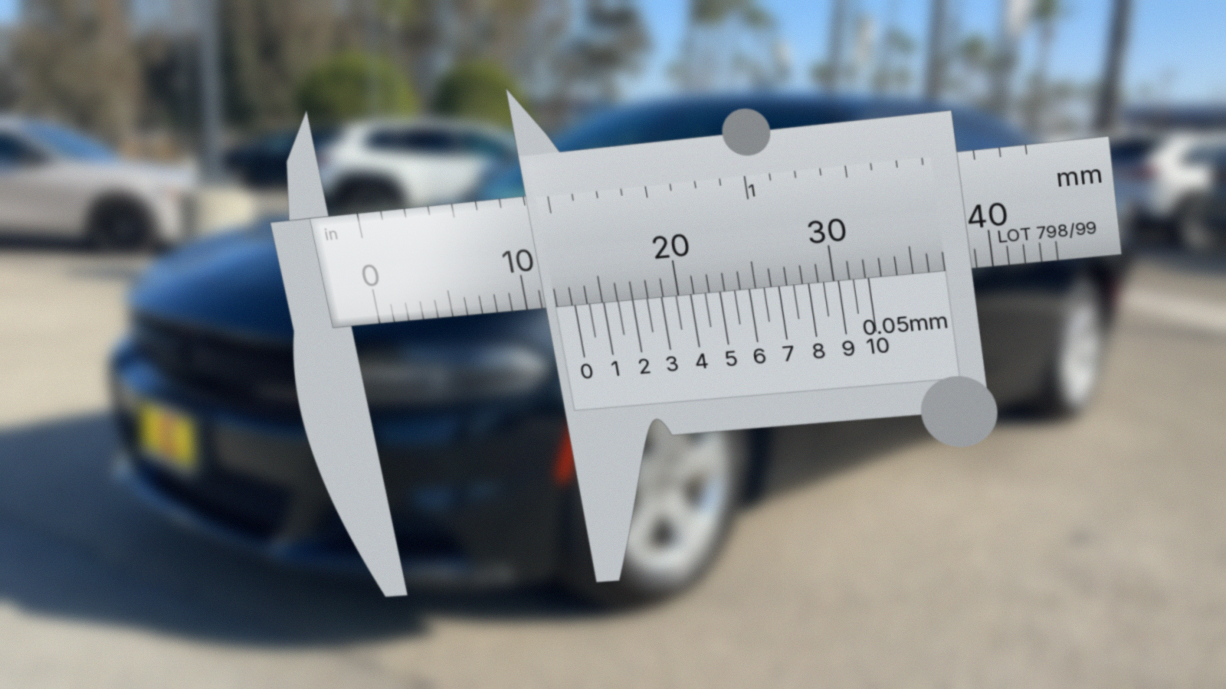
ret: 13.2mm
